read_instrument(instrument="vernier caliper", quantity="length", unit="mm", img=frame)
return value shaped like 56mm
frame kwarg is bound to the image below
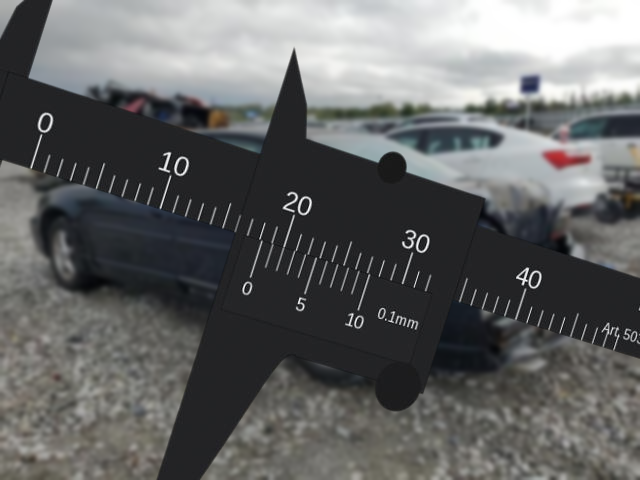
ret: 18.2mm
